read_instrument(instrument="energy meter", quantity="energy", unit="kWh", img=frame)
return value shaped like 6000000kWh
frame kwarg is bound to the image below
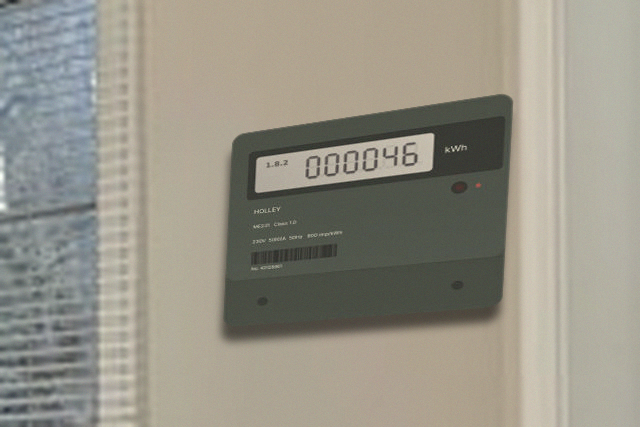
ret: 46kWh
